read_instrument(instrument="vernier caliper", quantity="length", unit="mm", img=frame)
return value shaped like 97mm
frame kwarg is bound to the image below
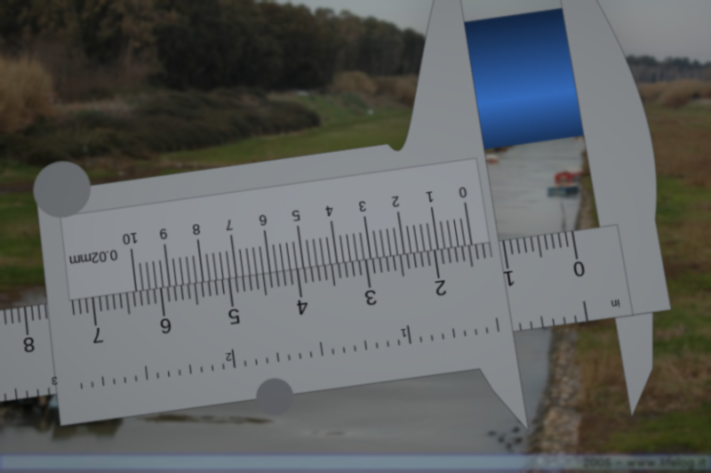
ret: 14.6mm
